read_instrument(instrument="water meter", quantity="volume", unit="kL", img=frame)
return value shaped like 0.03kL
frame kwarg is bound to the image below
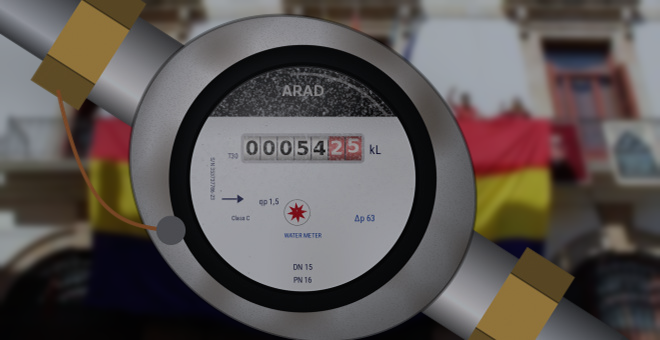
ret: 54.25kL
